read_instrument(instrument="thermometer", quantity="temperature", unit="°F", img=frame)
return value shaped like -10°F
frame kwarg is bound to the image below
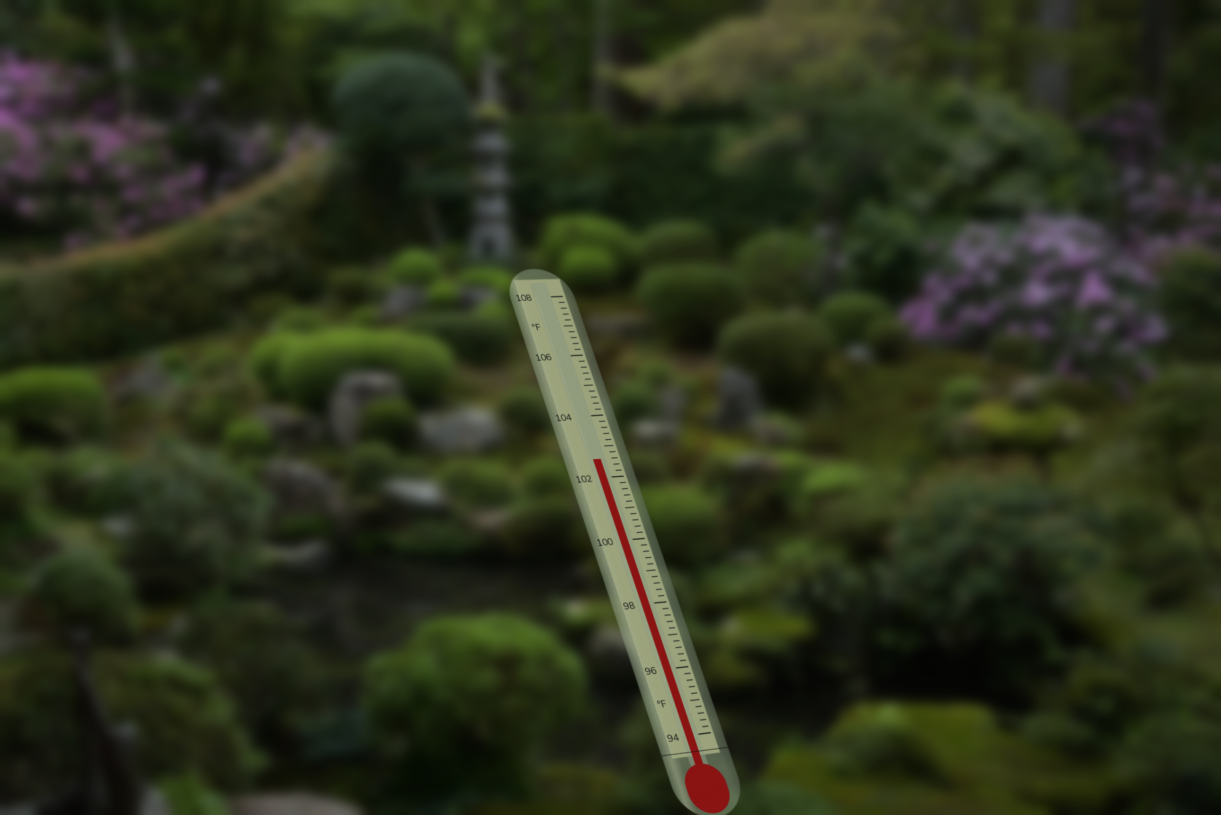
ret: 102.6°F
